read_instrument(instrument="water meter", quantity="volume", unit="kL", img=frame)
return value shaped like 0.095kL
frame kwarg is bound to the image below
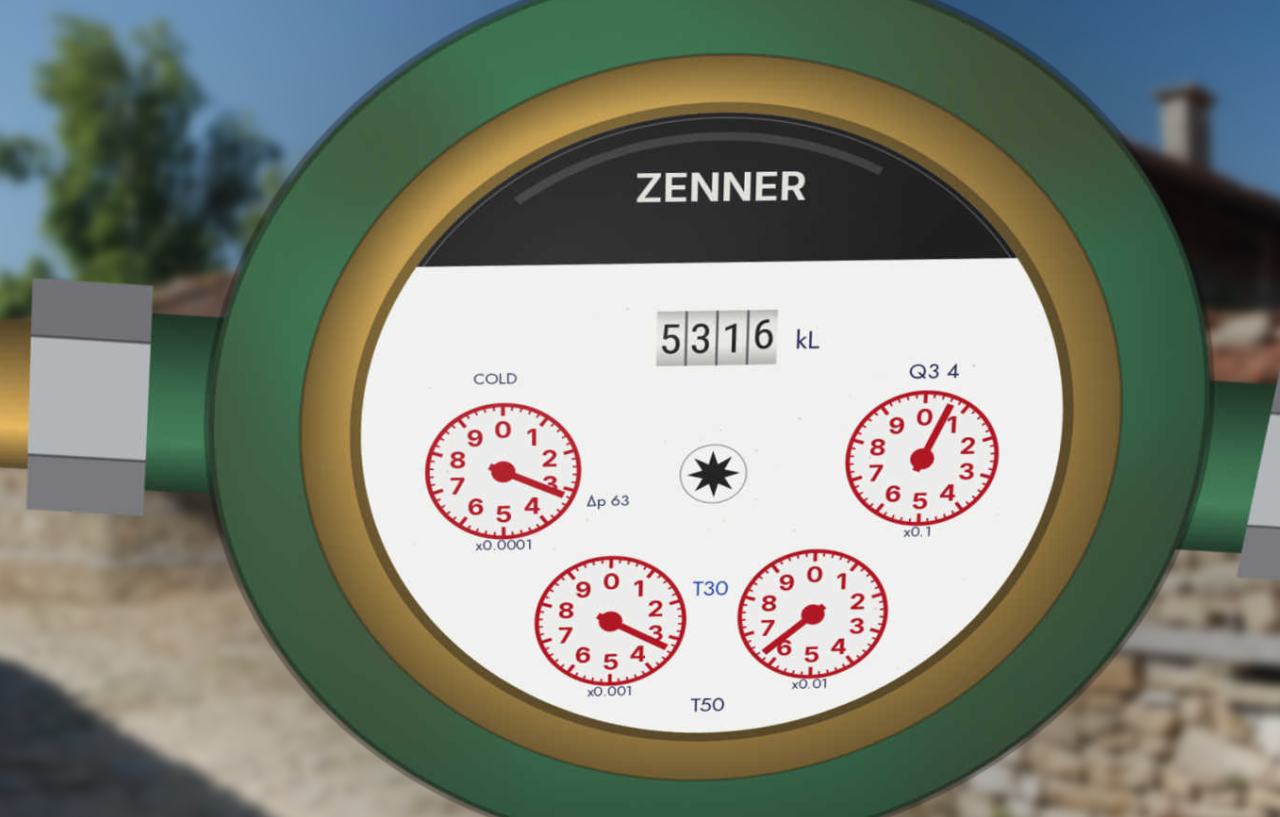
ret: 5316.0633kL
